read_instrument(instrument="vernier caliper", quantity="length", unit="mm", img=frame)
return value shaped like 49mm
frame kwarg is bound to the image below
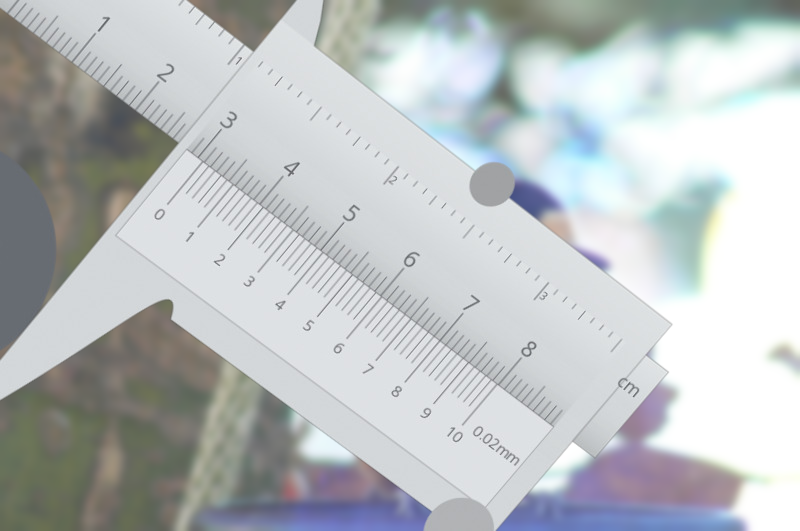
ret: 30.8mm
